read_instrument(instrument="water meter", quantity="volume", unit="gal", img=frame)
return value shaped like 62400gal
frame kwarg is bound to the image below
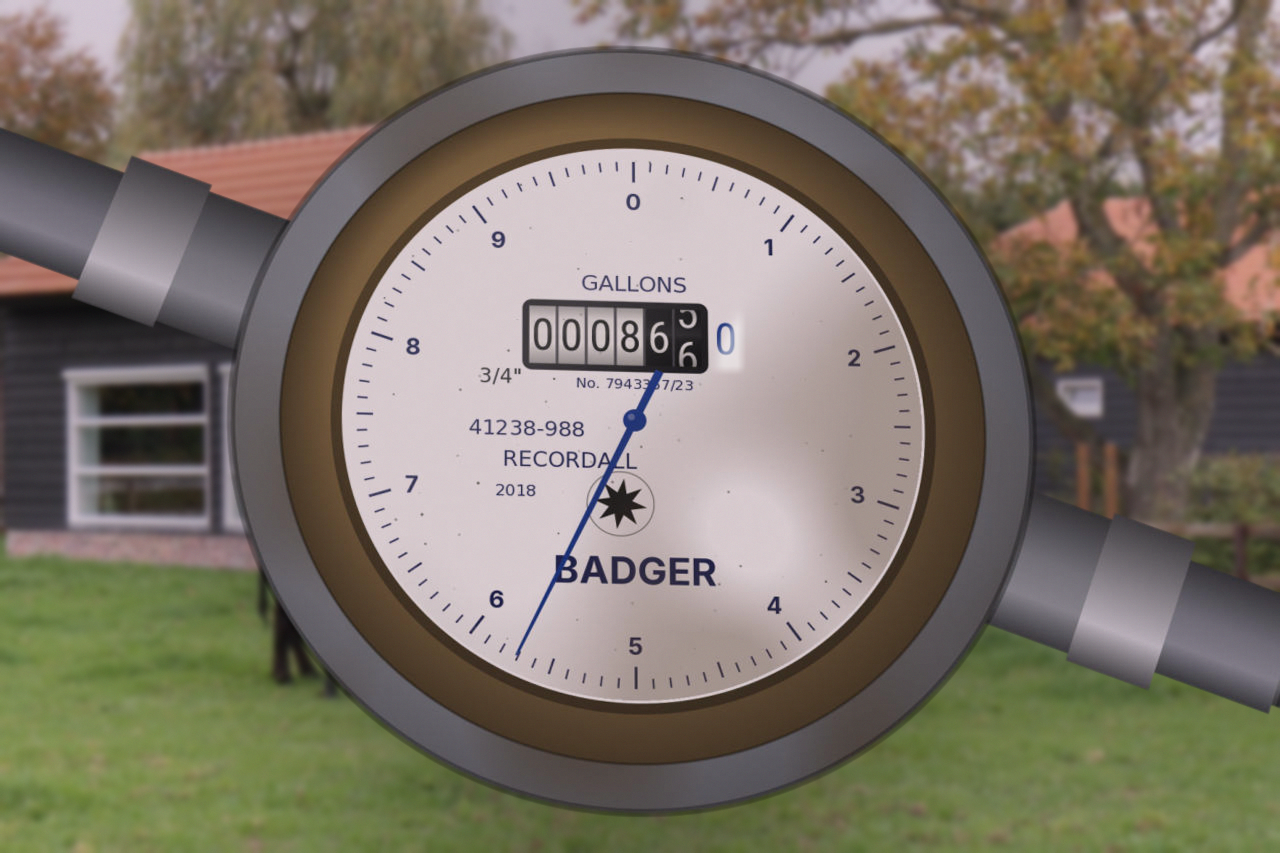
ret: 8655.7gal
